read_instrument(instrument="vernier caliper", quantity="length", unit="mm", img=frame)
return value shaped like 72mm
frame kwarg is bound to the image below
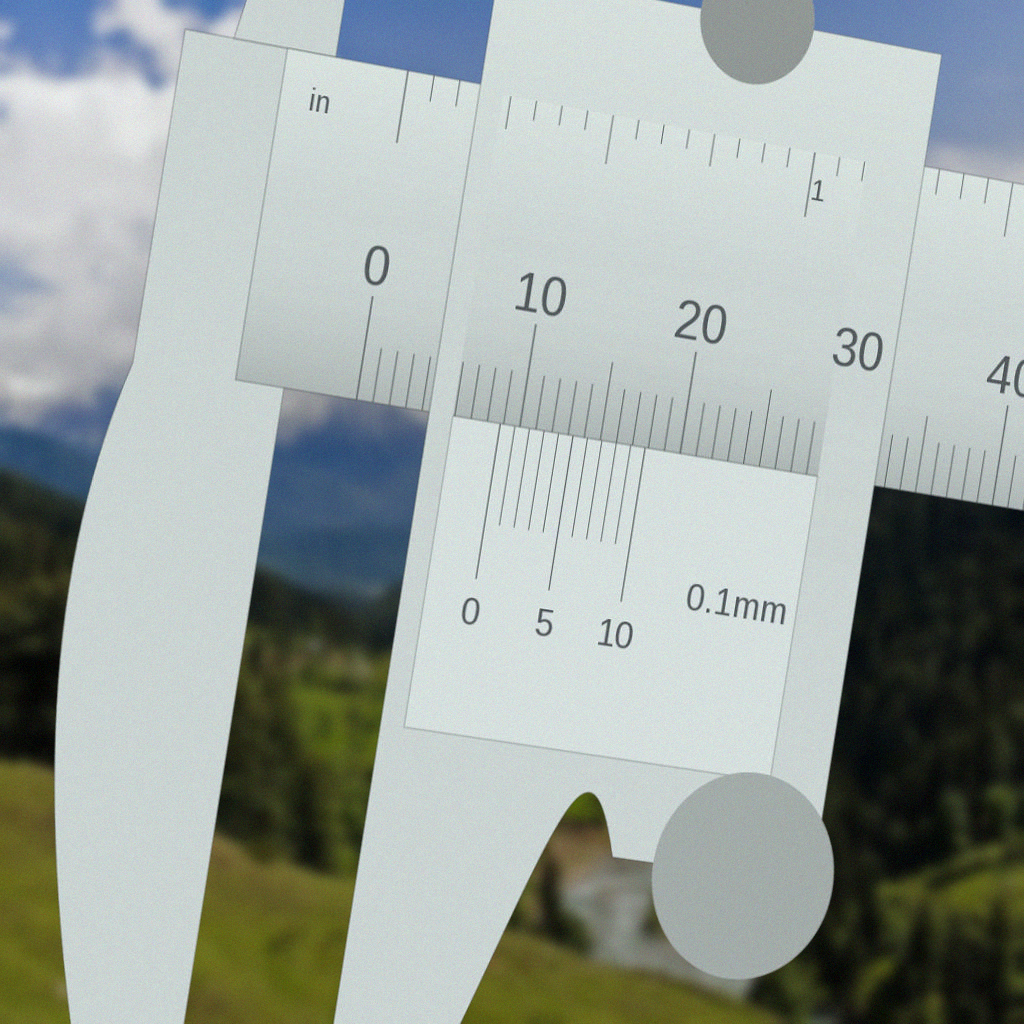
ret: 8.8mm
